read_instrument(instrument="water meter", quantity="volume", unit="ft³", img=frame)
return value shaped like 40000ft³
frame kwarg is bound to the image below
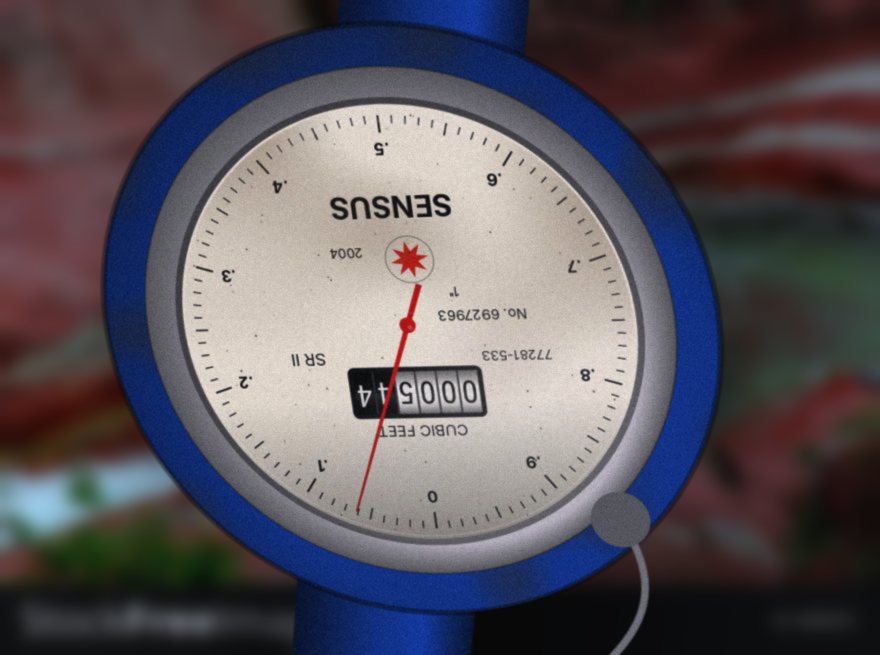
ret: 544.06ft³
